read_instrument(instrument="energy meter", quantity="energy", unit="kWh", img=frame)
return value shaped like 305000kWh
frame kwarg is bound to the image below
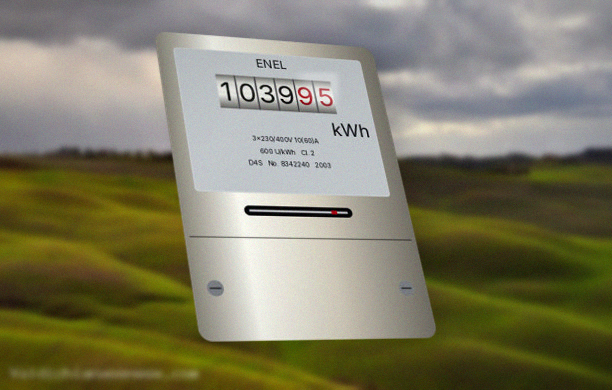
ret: 1039.95kWh
